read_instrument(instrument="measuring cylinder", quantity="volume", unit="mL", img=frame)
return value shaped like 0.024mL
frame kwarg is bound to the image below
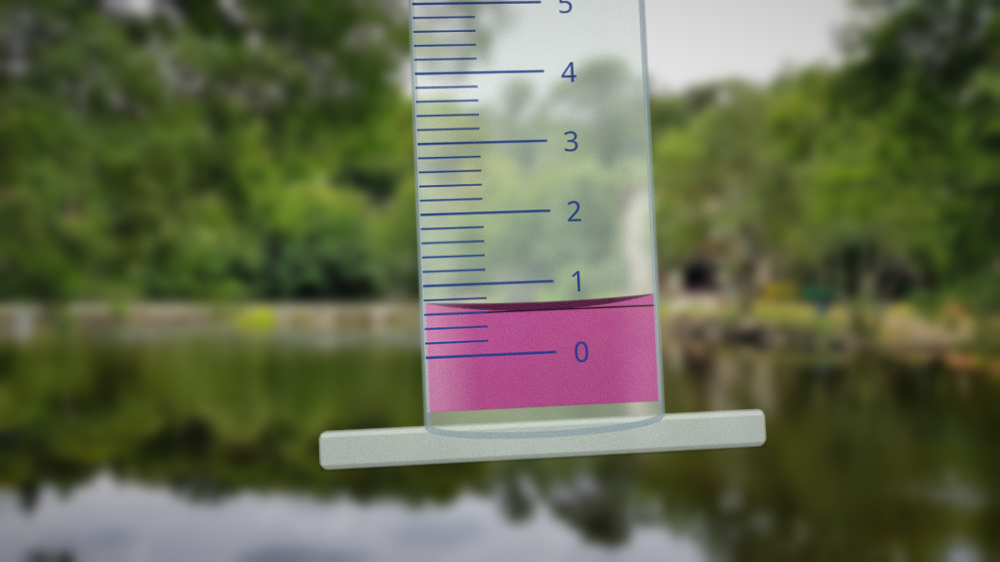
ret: 0.6mL
